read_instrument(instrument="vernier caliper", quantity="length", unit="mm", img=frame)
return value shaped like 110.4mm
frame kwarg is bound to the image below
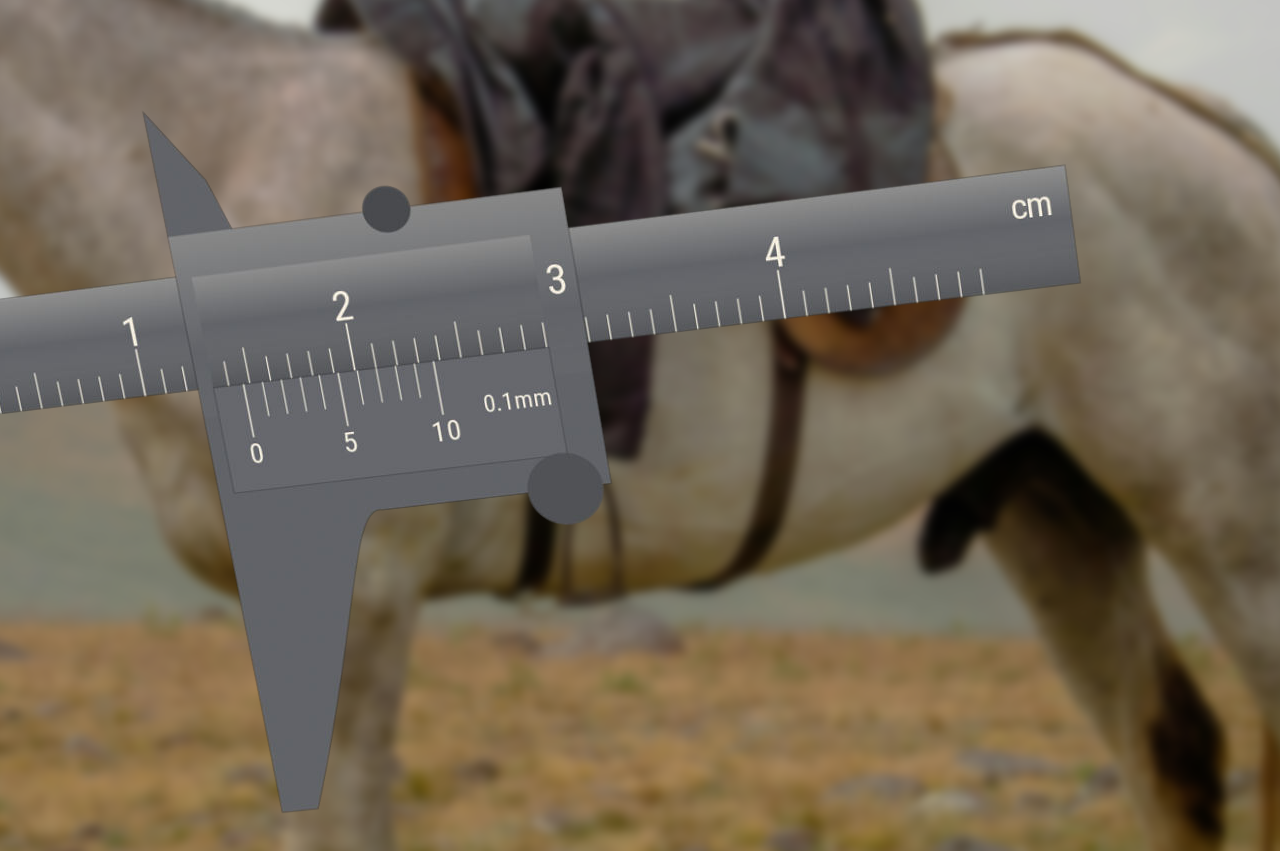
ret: 14.7mm
